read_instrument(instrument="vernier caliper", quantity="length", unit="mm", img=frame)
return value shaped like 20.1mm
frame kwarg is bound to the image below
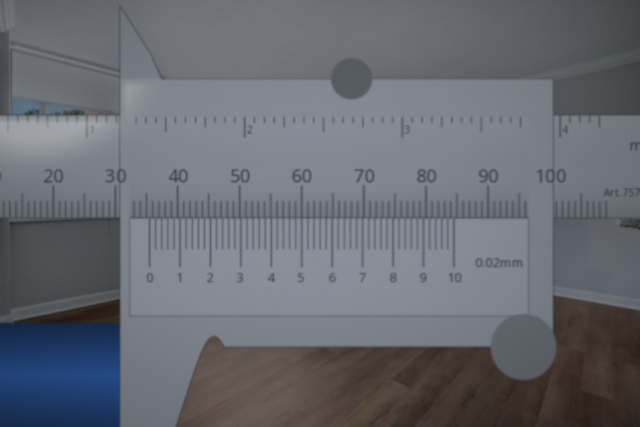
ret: 35.5mm
